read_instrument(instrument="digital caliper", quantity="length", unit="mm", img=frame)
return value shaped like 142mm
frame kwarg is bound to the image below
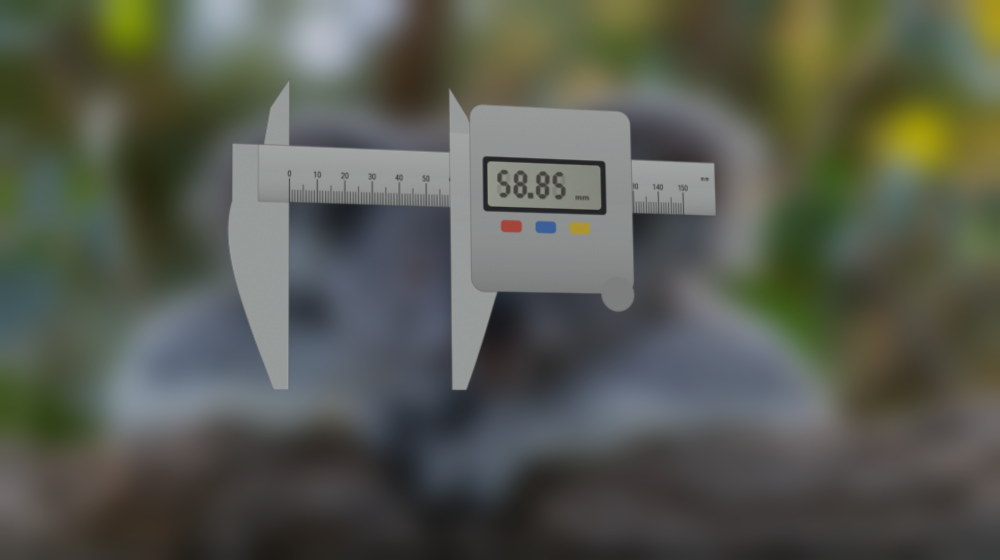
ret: 58.85mm
